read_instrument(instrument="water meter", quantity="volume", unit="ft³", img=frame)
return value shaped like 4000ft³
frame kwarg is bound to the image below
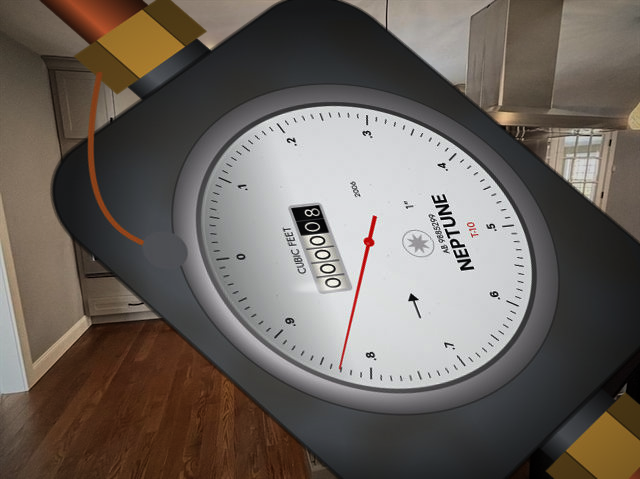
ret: 7.83ft³
